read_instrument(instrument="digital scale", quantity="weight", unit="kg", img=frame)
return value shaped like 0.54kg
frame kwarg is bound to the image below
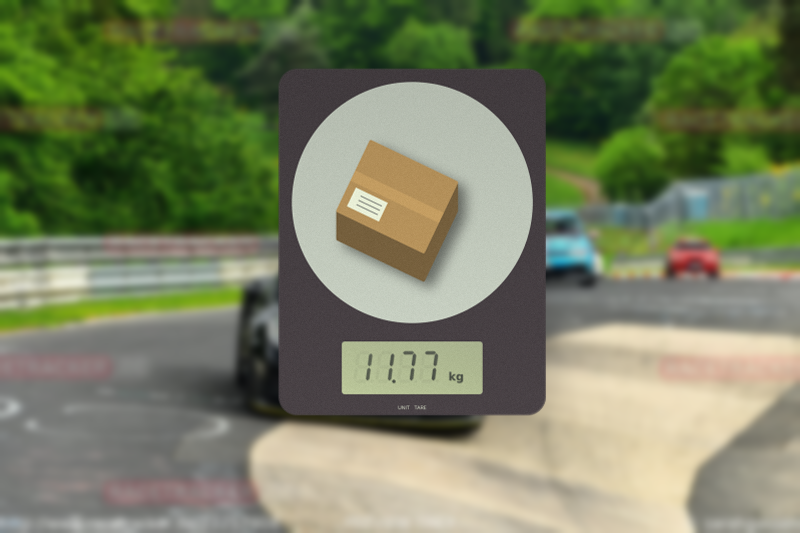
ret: 11.77kg
